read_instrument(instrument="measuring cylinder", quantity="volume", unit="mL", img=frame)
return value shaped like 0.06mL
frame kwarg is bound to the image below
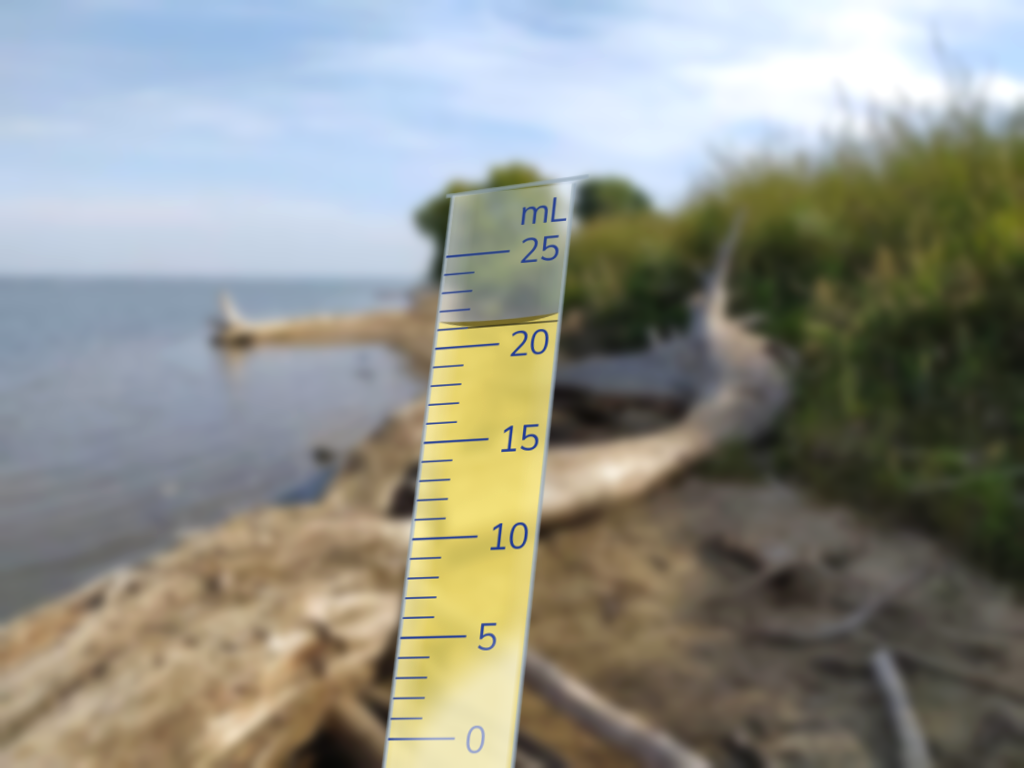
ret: 21mL
